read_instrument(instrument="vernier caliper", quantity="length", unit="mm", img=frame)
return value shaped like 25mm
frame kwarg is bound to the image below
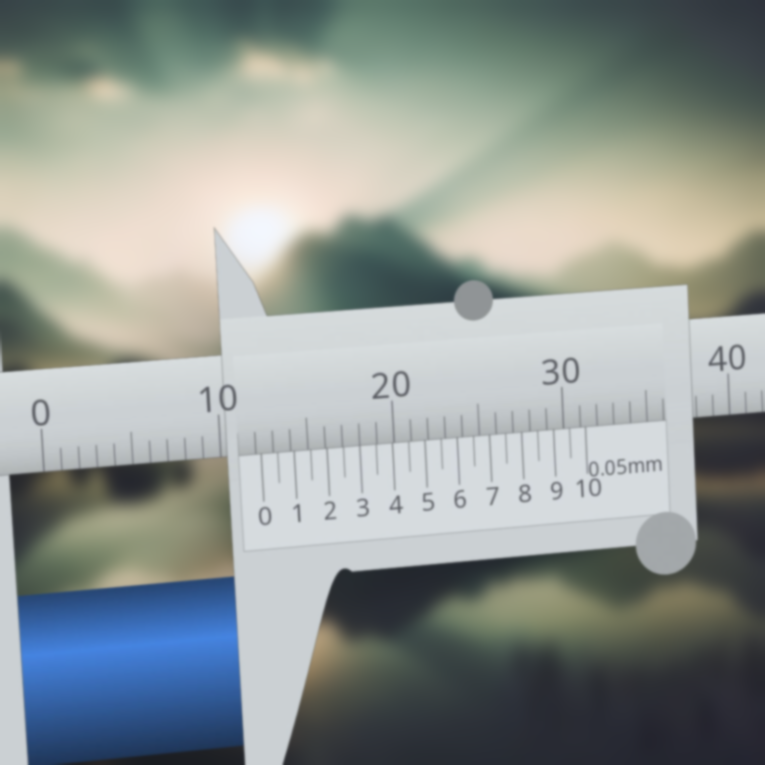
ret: 12.3mm
